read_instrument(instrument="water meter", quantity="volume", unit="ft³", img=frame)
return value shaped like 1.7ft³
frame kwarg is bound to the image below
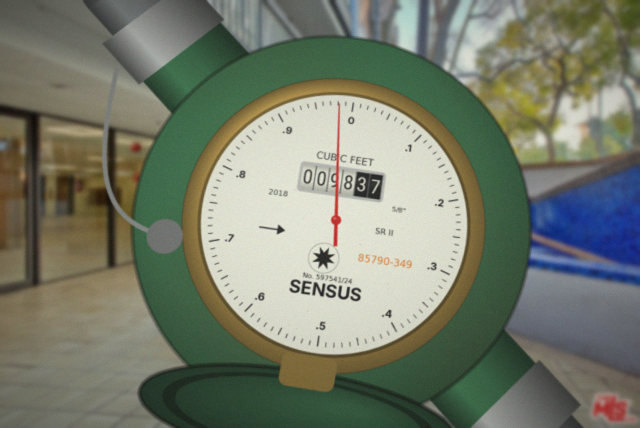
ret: 9836.98ft³
